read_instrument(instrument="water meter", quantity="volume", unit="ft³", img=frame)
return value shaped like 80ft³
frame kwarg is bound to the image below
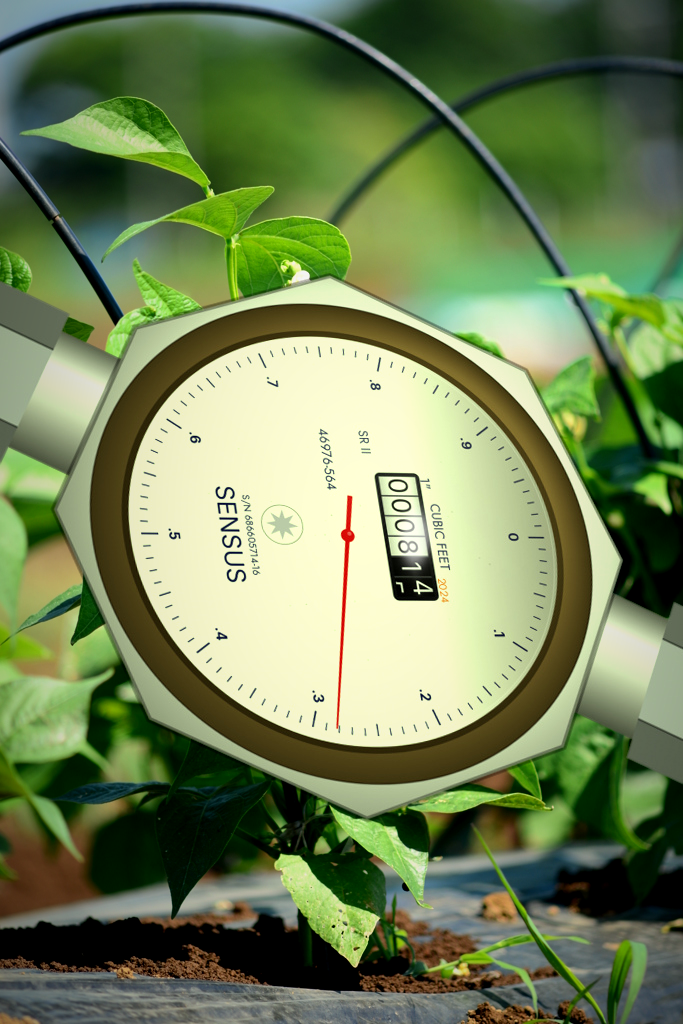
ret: 814.28ft³
